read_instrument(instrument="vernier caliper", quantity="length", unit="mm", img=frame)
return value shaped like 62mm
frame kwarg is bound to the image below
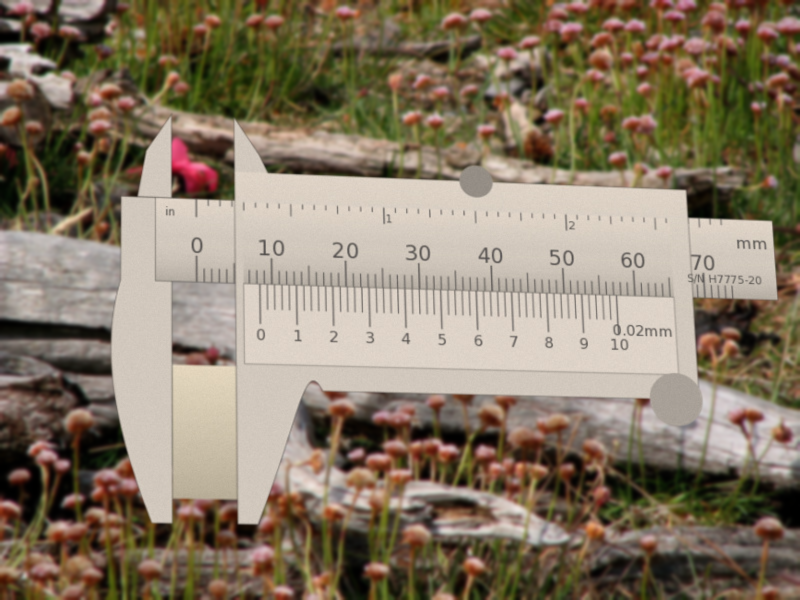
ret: 8.4mm
